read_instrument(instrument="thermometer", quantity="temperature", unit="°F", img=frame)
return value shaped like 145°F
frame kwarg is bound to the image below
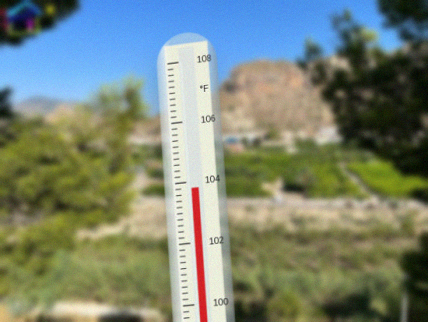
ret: 103.8°F
